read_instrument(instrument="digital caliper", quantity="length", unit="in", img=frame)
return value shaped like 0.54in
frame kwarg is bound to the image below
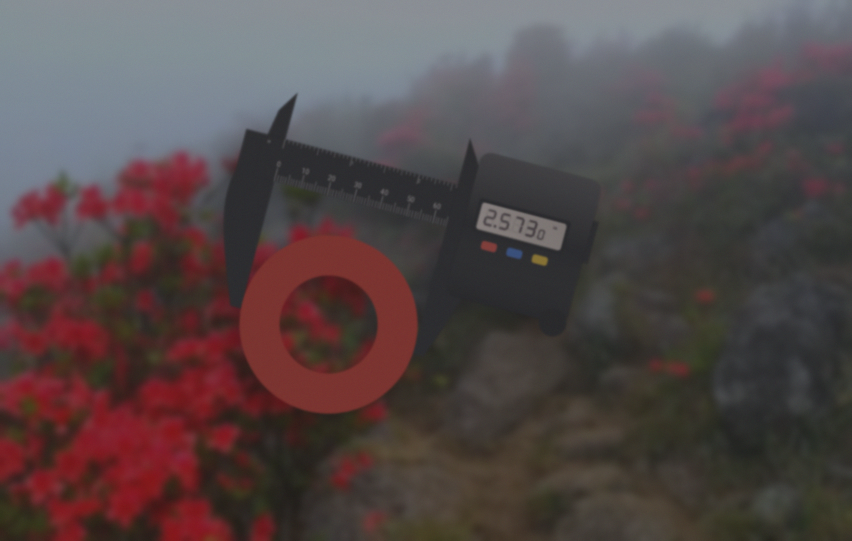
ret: 2.5730in
